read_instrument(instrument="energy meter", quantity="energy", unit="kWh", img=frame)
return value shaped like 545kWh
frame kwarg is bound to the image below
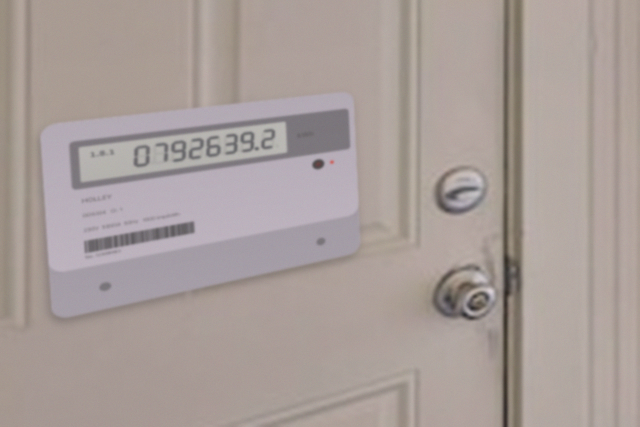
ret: 792639.2kWh
